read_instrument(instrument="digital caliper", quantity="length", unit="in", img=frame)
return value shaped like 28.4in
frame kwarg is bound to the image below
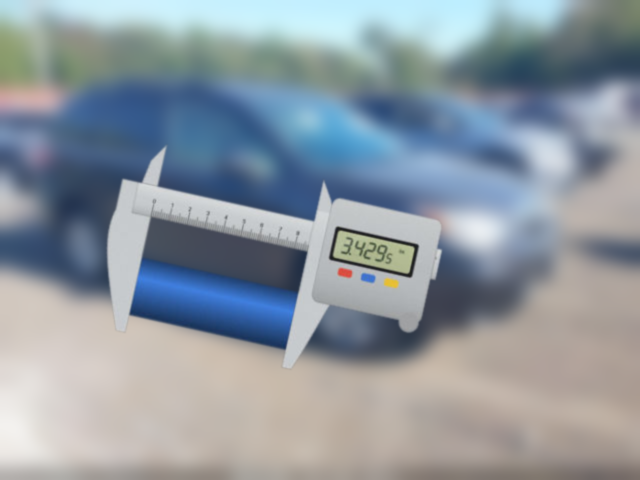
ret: 3.4295in
